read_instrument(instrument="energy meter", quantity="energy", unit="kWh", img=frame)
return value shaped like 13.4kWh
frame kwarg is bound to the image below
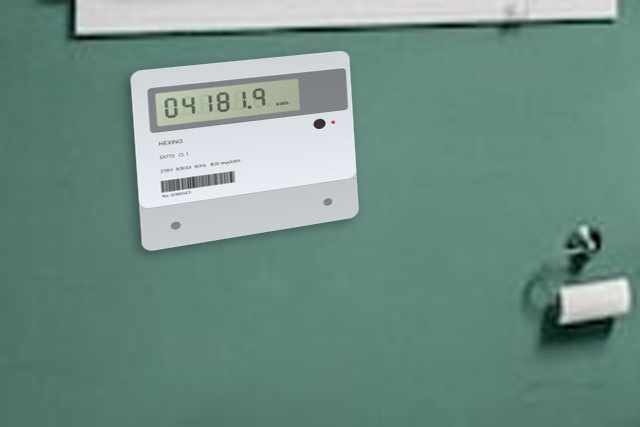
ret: 4181.9kWh
